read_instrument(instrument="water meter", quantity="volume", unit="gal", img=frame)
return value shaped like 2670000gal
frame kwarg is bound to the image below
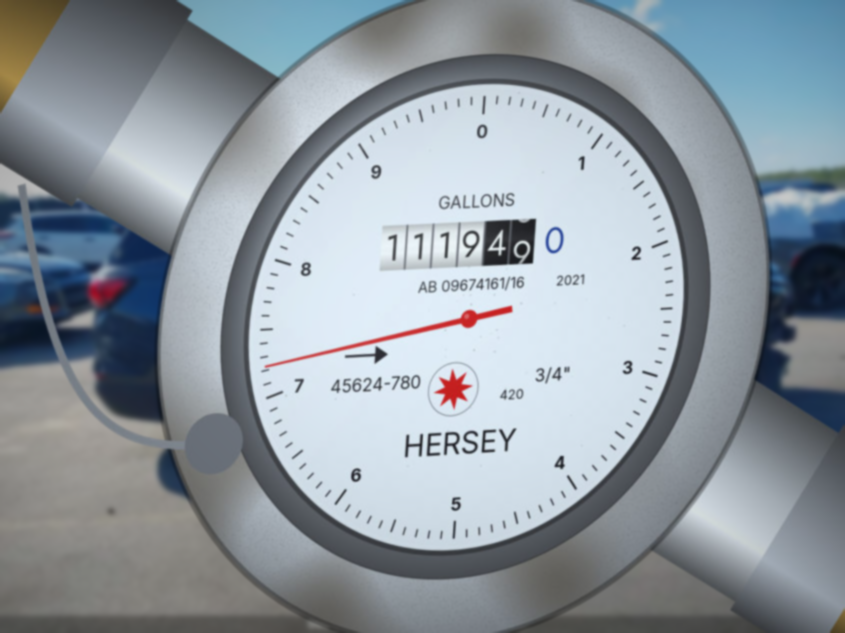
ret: 1119487.2gal
